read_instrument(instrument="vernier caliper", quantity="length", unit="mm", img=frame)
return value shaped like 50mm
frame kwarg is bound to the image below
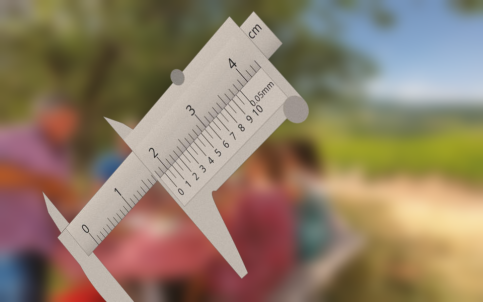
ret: 19.2mm
